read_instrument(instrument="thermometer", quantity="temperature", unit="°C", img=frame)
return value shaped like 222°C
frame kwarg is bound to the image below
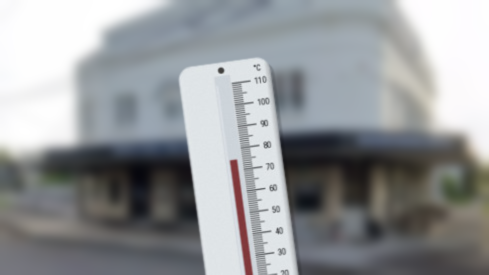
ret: 75°C
